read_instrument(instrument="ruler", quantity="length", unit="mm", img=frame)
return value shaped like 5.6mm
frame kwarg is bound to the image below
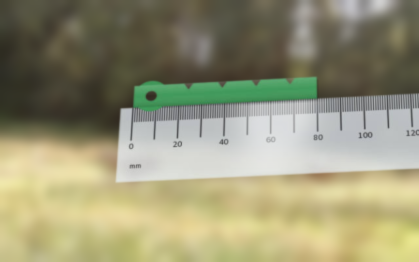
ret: 80mm
